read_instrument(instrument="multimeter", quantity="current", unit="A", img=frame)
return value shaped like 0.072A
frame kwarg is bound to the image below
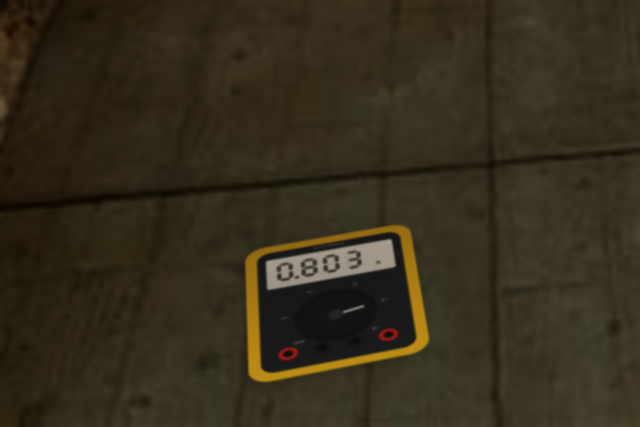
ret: 0.803A
